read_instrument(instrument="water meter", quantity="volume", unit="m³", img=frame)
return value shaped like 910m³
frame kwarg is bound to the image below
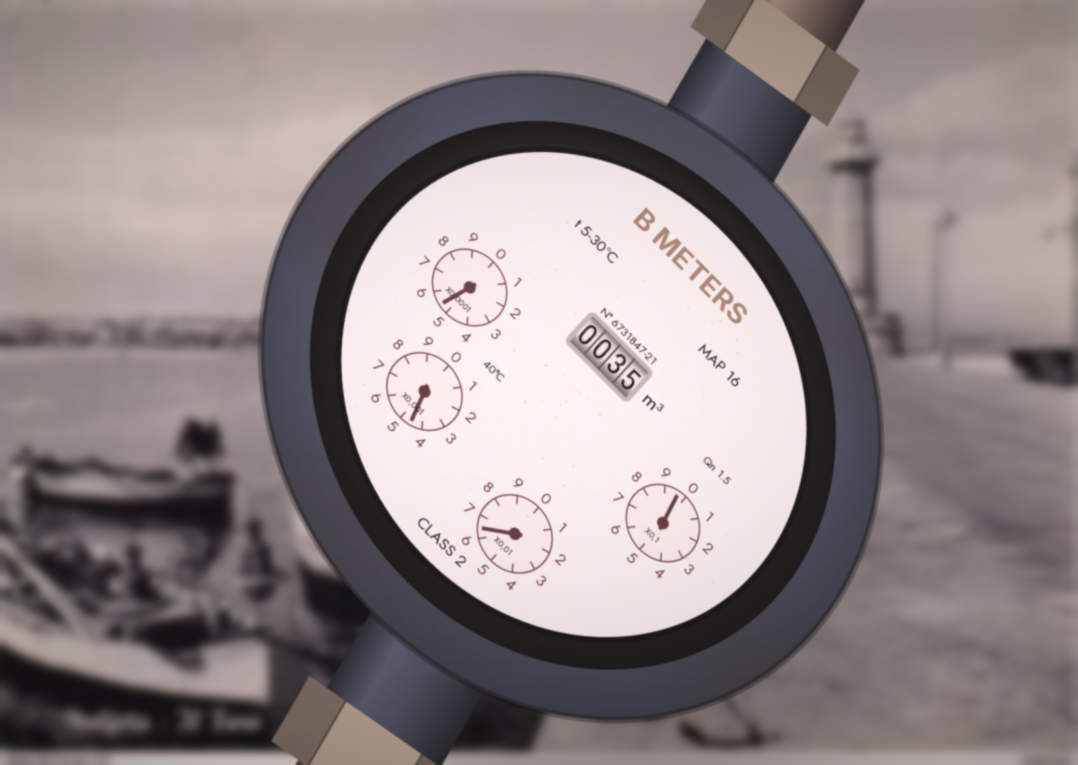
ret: 34.9645m³
